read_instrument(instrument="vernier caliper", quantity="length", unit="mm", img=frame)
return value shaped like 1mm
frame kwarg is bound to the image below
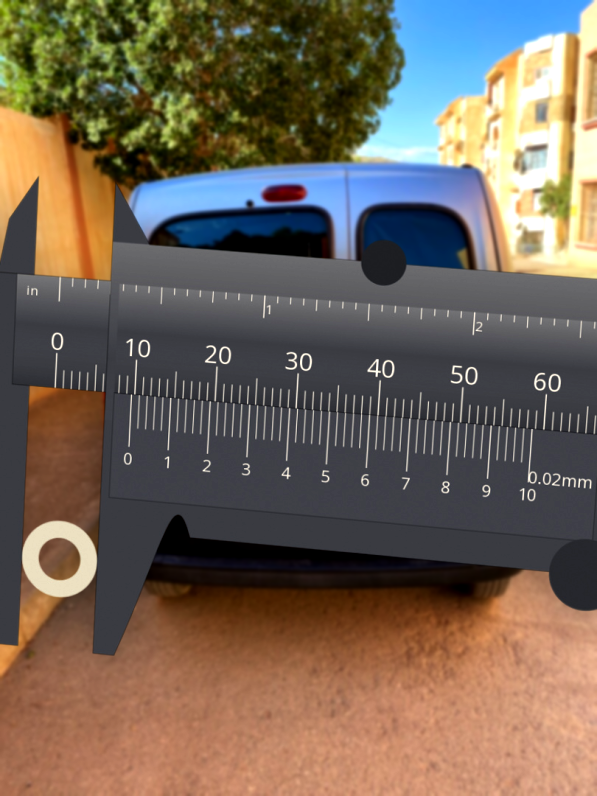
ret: 9.6mm
